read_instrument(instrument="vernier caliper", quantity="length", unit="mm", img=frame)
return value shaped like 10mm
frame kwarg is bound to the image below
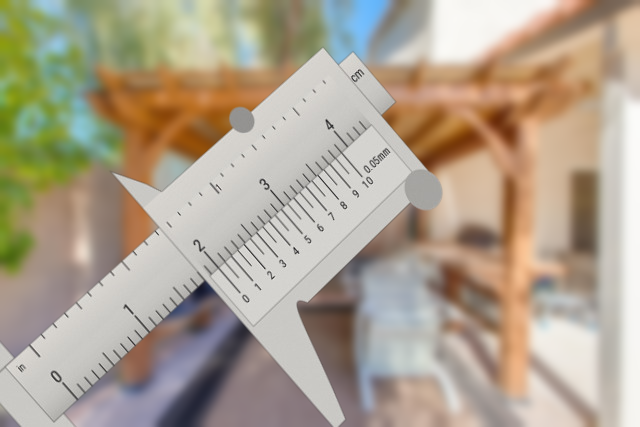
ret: 20.0mm
